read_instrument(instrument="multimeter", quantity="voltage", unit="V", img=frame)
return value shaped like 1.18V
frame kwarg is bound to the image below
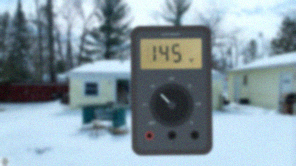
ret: 145V
